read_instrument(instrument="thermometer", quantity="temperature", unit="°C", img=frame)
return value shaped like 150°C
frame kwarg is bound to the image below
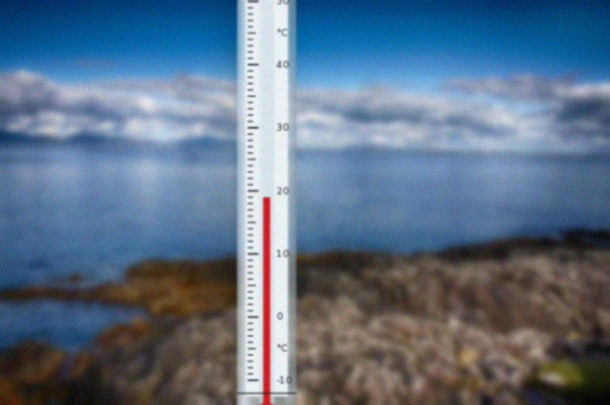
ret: 19°C
